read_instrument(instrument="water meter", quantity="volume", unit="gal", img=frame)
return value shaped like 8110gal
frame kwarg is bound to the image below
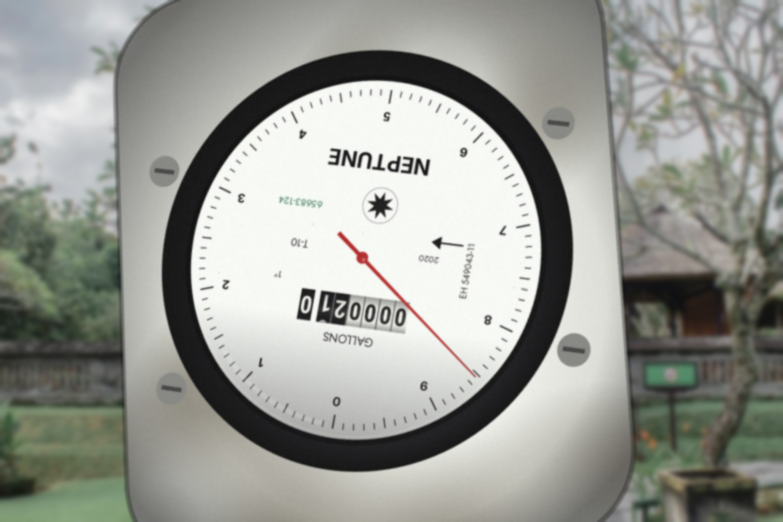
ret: 208.5gal
